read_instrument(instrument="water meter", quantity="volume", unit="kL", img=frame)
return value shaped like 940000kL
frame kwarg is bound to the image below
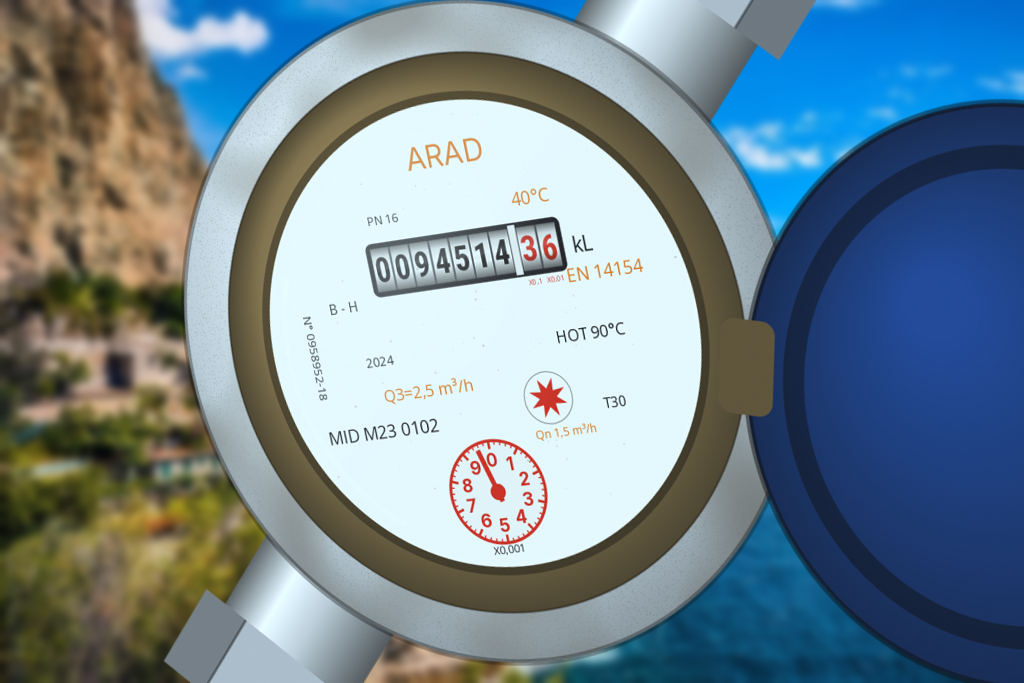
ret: 94514.359kL
